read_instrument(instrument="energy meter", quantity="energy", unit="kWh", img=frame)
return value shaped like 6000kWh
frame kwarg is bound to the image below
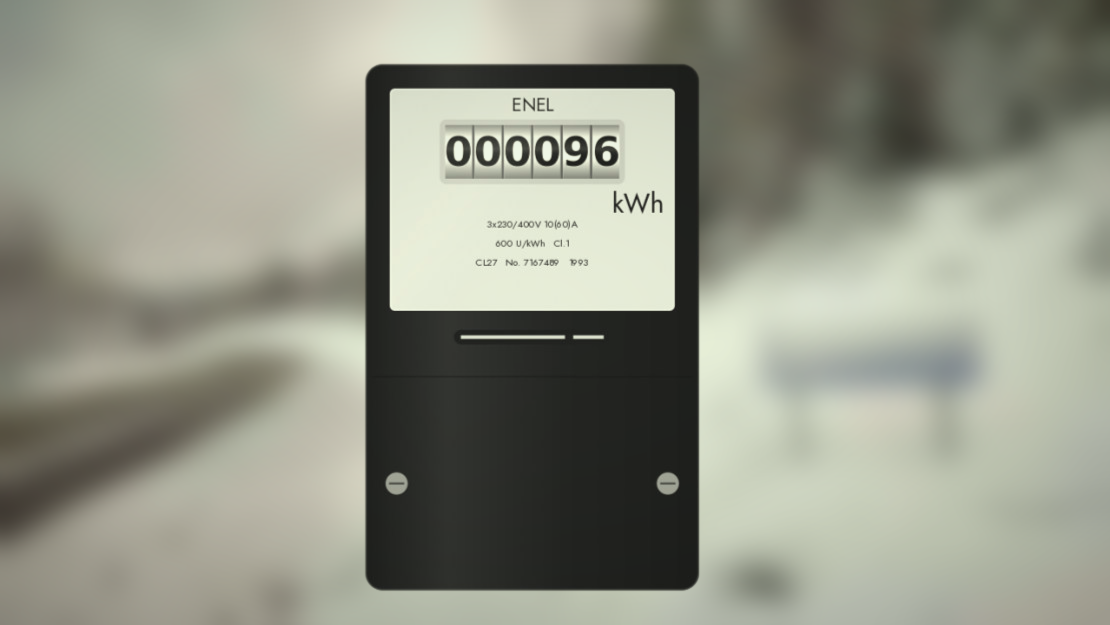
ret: 96kWh
